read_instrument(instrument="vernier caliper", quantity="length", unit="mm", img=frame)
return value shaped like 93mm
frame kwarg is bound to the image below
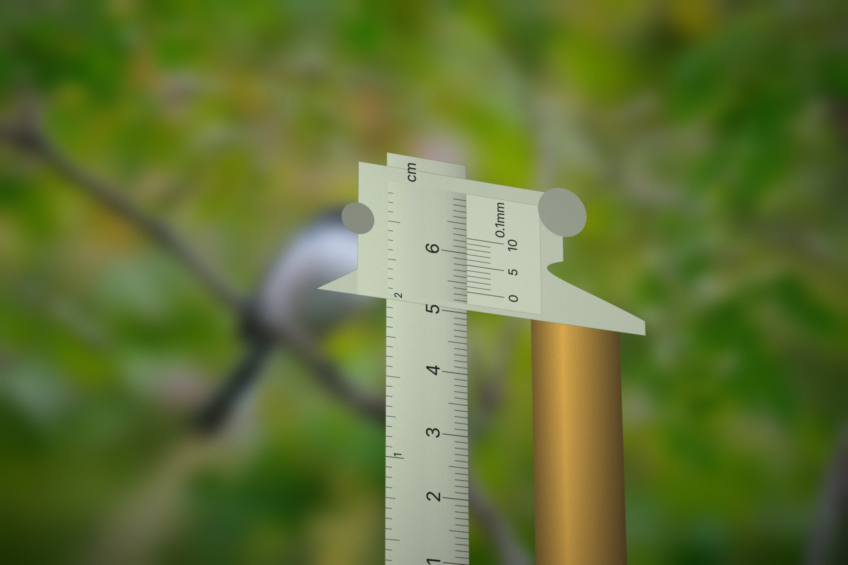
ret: 53.6mm
